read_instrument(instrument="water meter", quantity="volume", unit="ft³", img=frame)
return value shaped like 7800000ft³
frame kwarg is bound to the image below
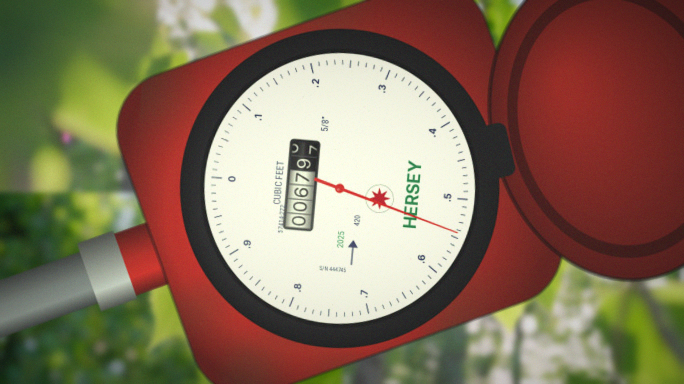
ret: 6796.54ft³
